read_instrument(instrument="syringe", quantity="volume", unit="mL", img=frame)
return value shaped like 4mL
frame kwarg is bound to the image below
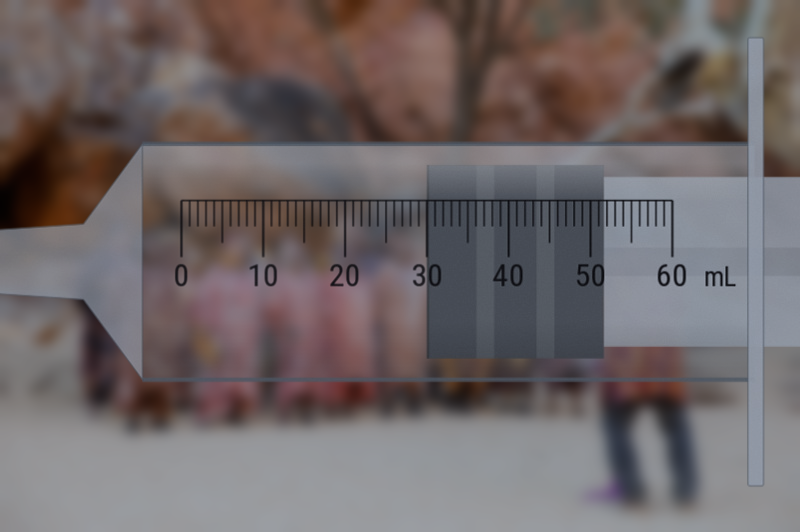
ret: 30mL
